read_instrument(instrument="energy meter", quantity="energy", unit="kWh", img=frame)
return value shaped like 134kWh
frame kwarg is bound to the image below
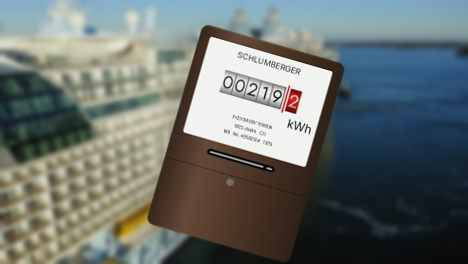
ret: 219.2kWh
